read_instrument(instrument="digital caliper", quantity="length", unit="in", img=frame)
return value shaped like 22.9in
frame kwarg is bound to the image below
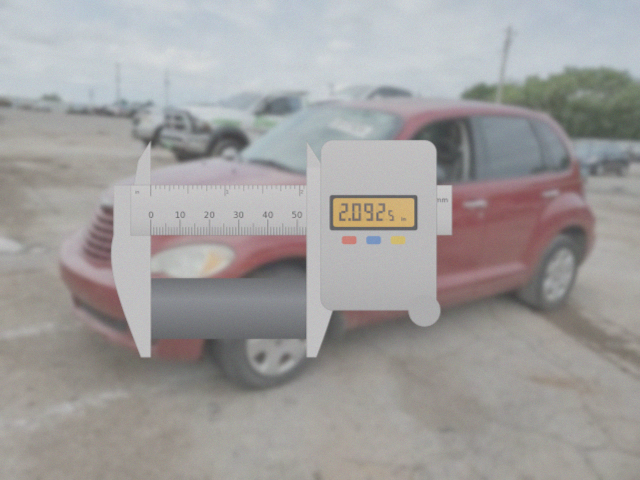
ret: 2.0925in
